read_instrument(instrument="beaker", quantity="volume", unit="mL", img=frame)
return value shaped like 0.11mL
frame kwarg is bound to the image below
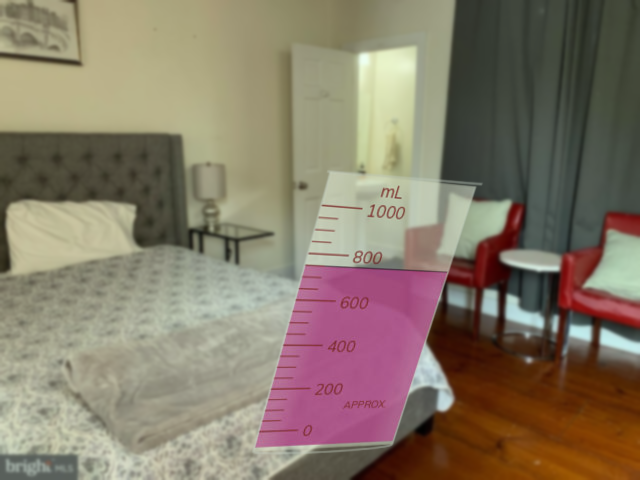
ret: 750mL
